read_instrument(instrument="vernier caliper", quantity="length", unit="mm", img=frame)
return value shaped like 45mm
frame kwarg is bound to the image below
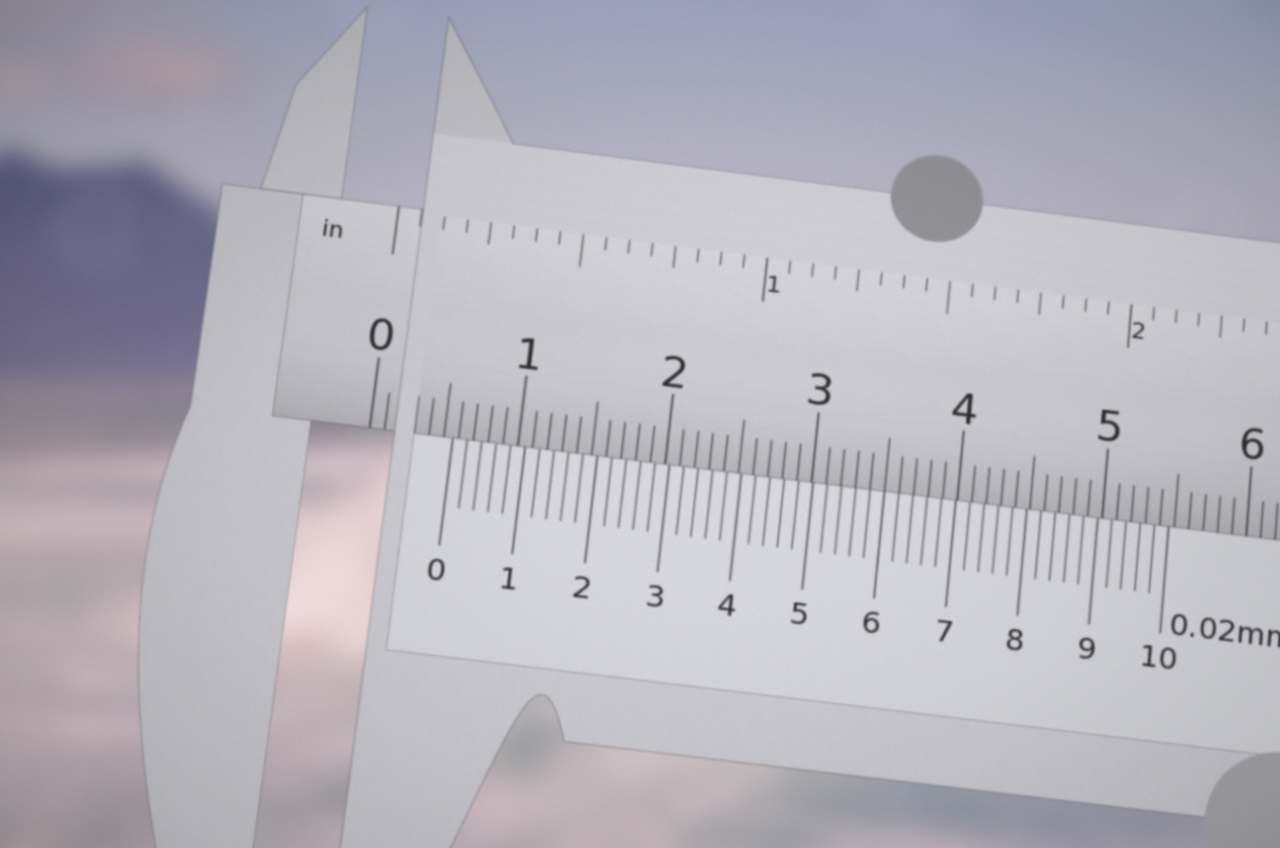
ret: 5.6mm
